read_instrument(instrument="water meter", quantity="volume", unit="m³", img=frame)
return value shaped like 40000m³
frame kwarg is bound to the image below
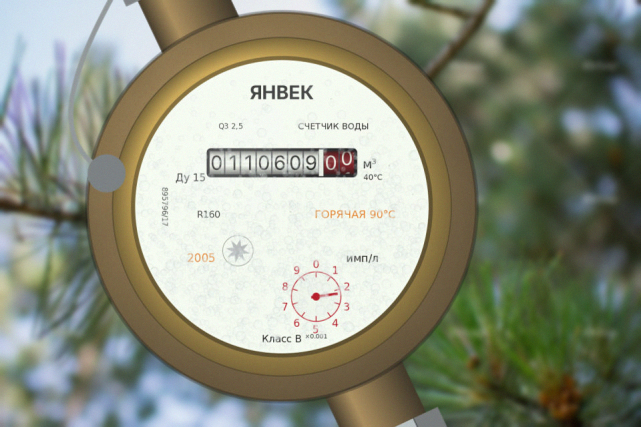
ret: 110609.002m³
